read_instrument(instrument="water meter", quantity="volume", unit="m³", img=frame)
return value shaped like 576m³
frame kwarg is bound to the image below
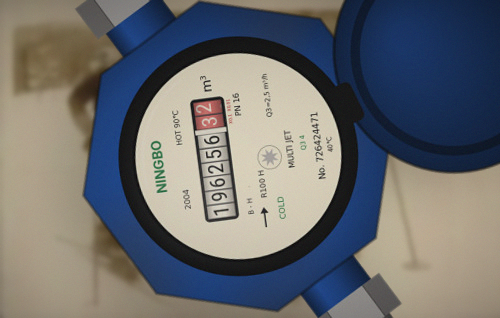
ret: 196256.32m³
